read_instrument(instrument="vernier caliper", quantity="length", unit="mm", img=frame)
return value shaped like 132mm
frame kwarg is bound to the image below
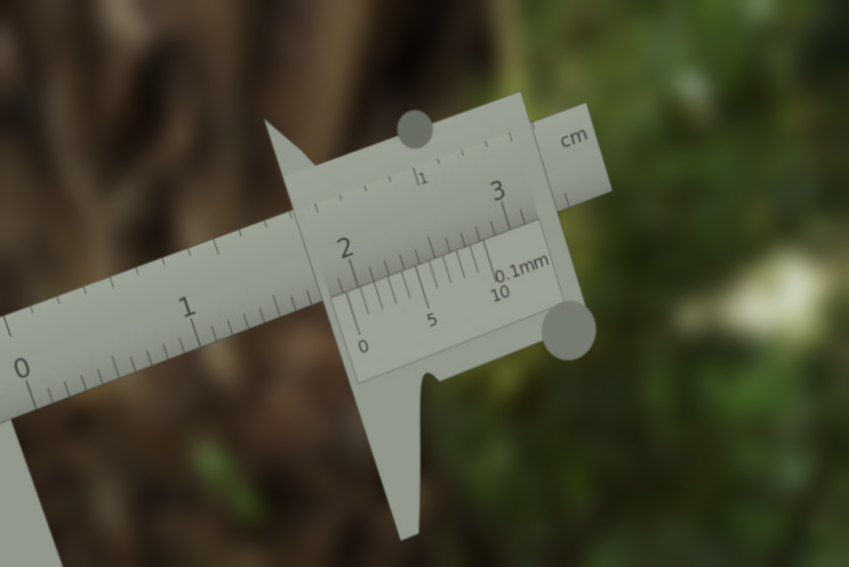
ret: 19.2mm
